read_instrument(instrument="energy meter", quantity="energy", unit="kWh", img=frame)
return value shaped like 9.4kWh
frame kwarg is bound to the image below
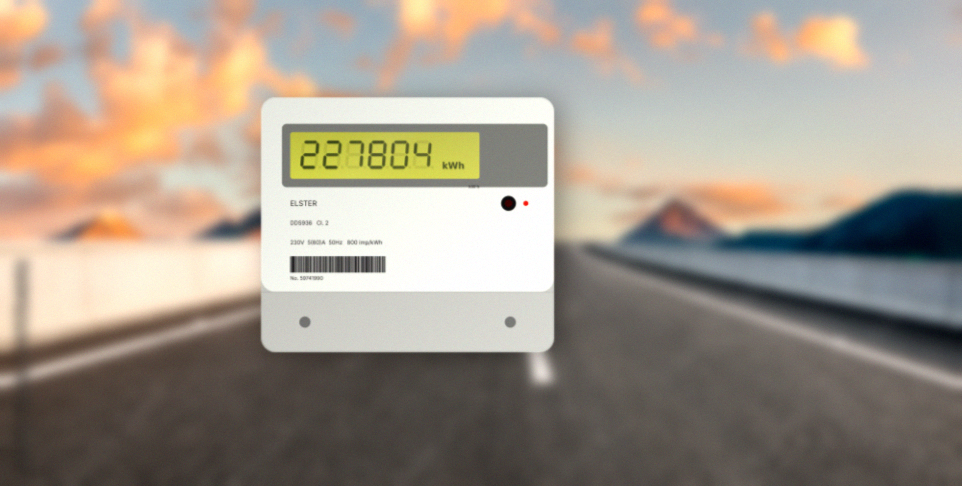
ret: 227804kWh
